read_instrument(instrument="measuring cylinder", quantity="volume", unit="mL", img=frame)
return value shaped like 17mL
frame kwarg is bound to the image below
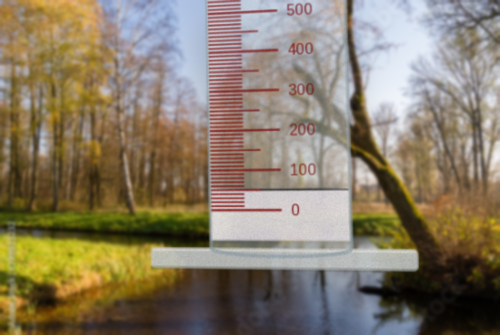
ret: 50mL
